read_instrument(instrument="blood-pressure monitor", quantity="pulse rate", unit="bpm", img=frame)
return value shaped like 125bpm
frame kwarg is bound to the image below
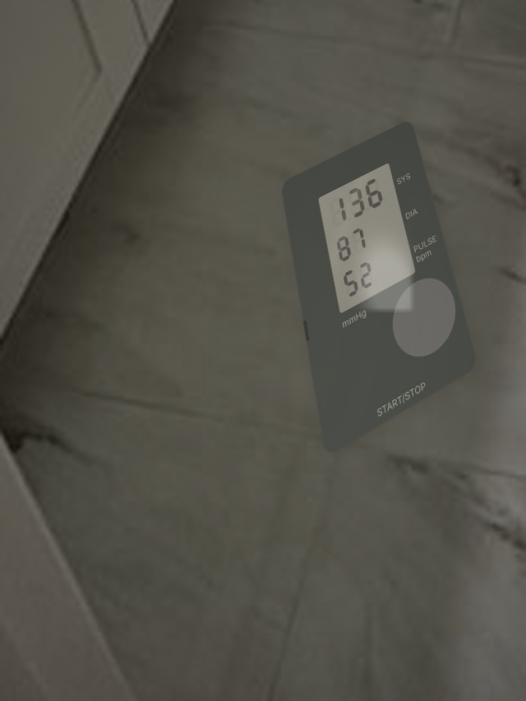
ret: 52bpm
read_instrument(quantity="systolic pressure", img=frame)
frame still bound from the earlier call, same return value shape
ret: 136mmHg
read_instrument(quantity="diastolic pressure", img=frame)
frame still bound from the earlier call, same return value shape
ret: 87mmHg
